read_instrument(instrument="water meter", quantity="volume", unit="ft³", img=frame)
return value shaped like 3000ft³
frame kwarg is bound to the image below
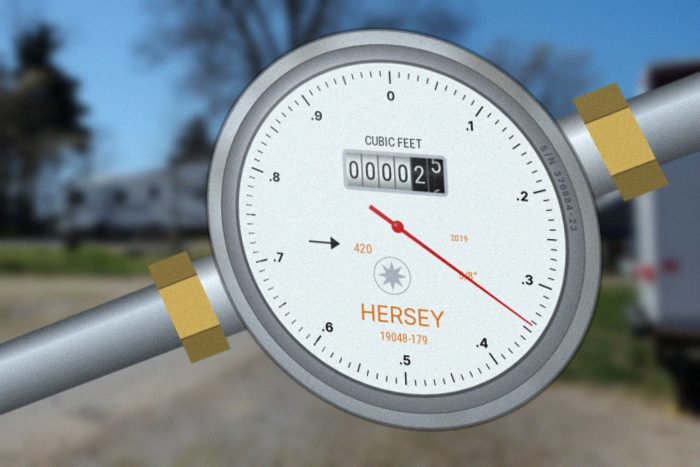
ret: 25.34ft³
